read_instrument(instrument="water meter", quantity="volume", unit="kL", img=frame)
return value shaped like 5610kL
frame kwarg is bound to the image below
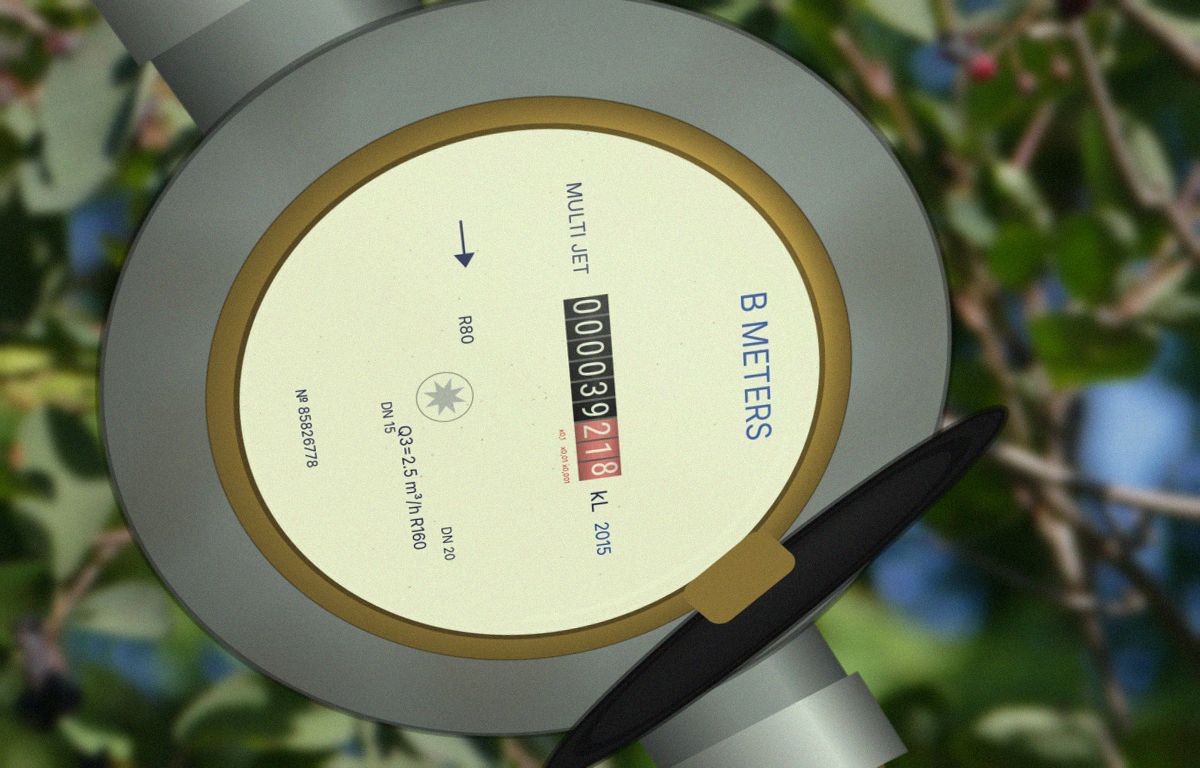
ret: 39.218kL
